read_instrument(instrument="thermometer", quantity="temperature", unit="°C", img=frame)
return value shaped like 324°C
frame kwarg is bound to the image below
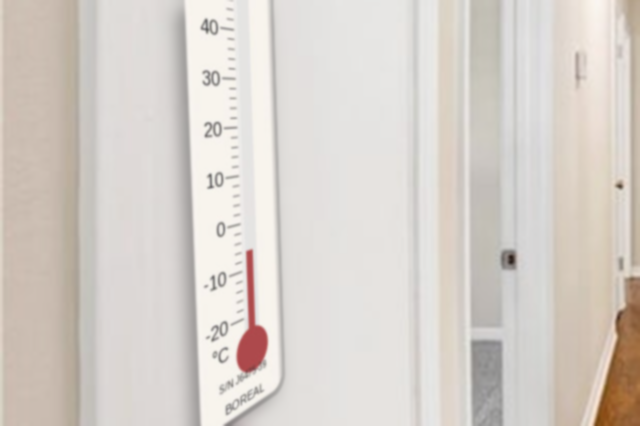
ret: -6°C
